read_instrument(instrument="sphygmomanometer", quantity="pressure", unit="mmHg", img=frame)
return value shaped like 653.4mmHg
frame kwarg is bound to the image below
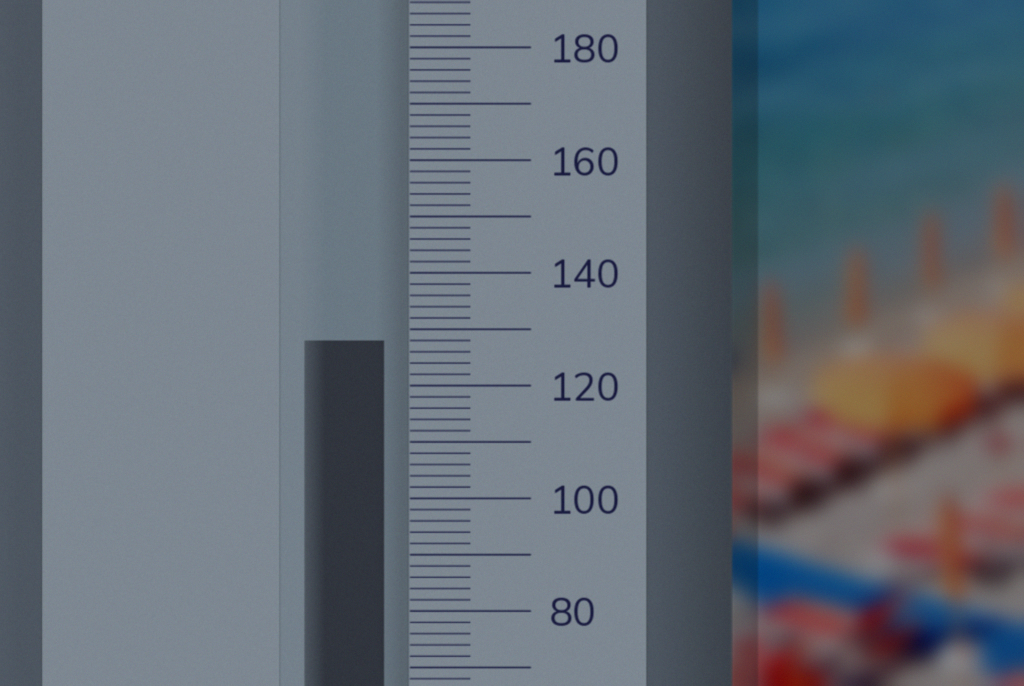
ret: 128mmHg
